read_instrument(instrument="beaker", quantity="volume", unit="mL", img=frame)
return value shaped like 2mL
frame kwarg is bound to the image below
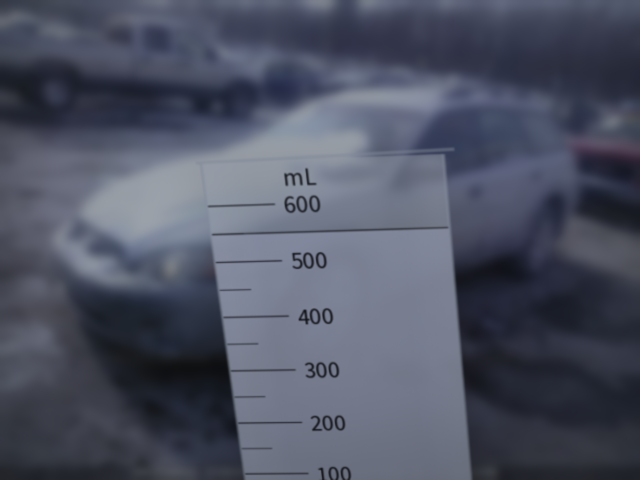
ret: 550mL
